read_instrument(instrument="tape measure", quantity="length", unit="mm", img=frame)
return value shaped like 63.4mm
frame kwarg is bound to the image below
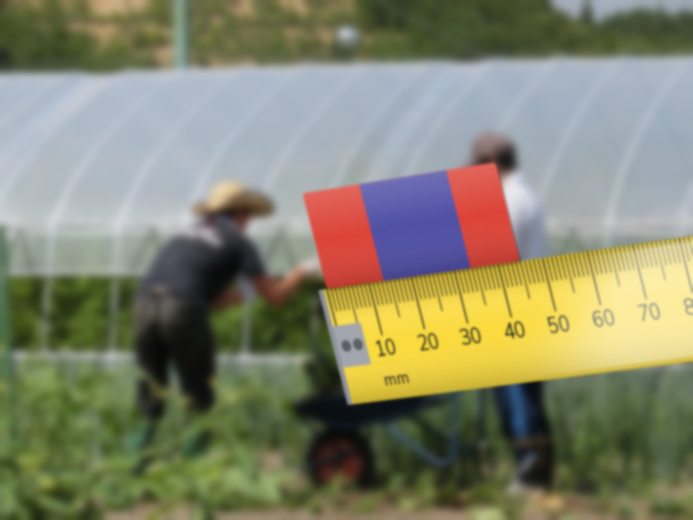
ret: 45mm
